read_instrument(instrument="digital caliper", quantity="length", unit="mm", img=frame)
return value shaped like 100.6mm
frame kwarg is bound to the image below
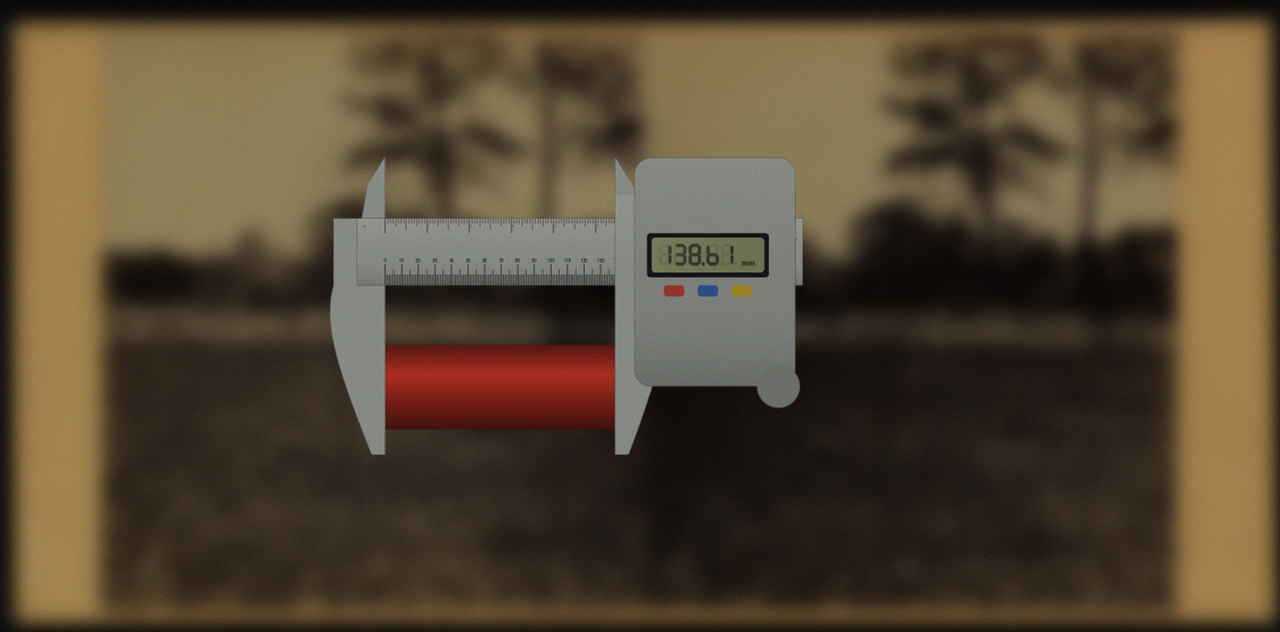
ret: 138.61mm
